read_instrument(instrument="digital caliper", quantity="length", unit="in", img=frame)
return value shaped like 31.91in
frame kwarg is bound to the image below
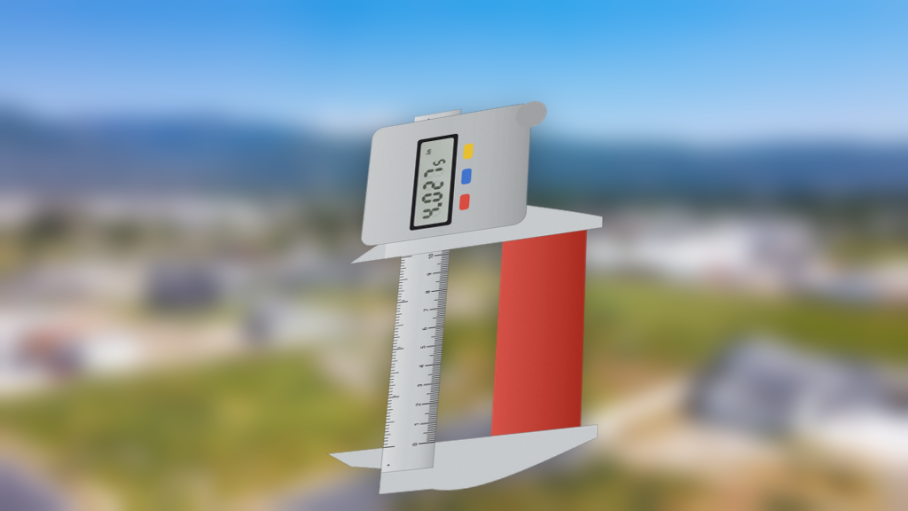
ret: 4.0275in
